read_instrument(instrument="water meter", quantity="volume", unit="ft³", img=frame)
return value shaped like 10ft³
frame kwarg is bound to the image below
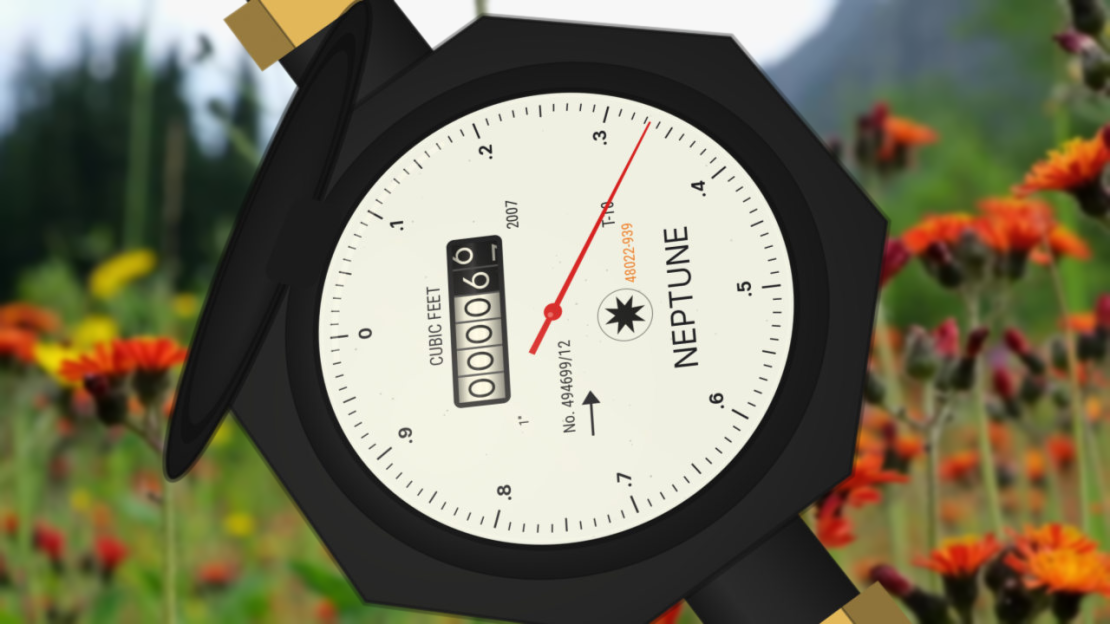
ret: 66.33ft³
